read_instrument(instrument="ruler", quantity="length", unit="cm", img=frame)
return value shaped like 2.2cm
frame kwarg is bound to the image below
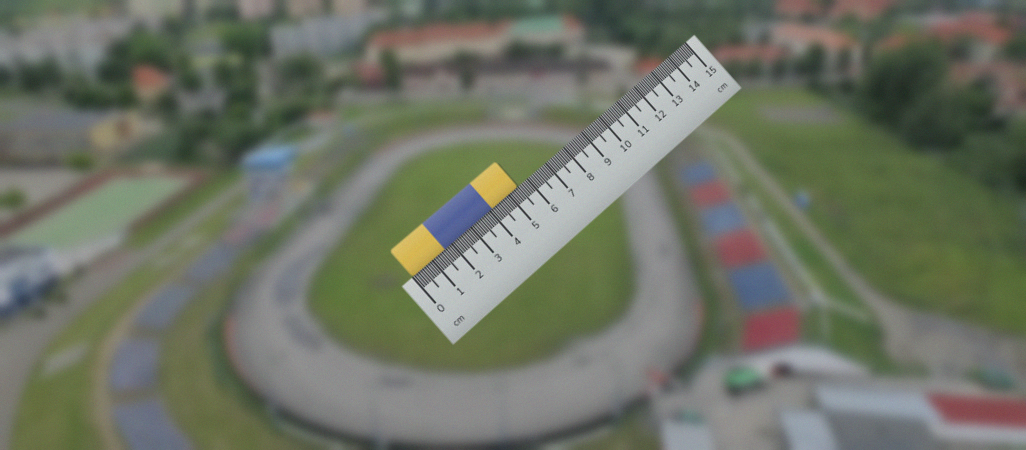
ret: 5.5cm
